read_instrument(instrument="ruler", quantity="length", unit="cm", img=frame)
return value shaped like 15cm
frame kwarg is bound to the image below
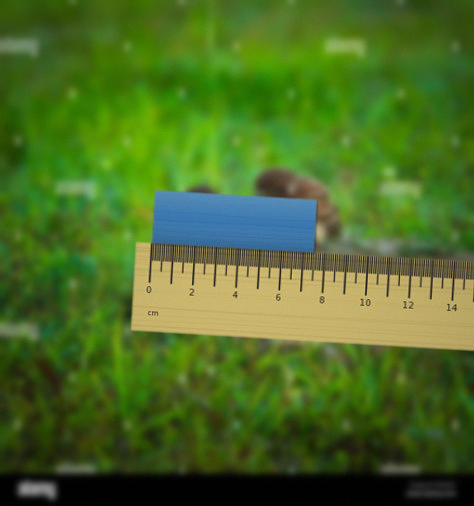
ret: 7.5cm
